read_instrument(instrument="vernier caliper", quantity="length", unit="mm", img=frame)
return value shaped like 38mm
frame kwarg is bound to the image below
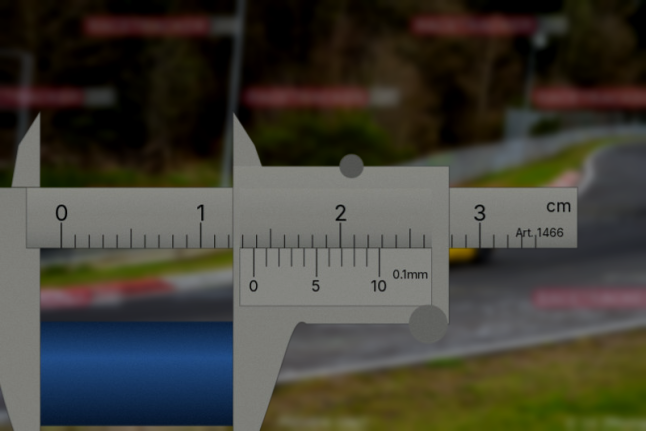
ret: 13.8mm
